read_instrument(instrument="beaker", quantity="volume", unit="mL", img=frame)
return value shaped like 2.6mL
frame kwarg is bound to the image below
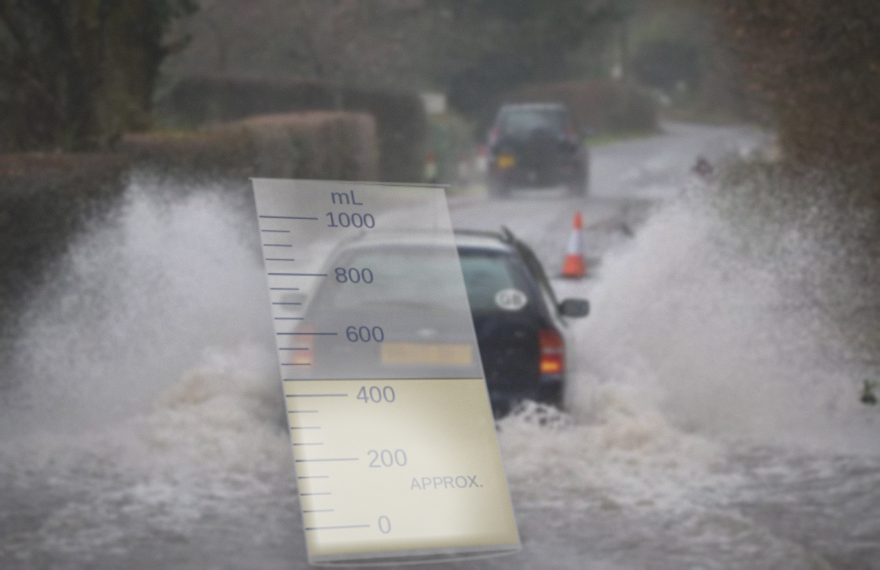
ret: 450mL
